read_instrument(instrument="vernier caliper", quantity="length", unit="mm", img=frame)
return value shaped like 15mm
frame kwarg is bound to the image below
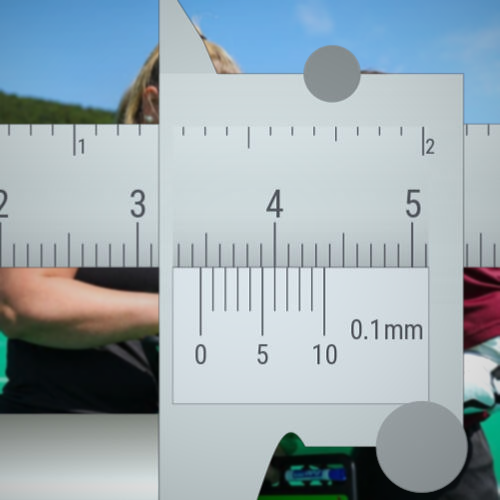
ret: 34.6mm
